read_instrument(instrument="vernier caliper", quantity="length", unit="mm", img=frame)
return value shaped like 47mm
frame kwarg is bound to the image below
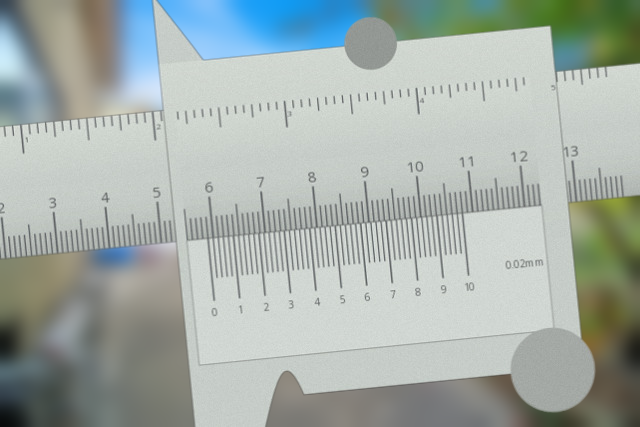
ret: 59.0mm
